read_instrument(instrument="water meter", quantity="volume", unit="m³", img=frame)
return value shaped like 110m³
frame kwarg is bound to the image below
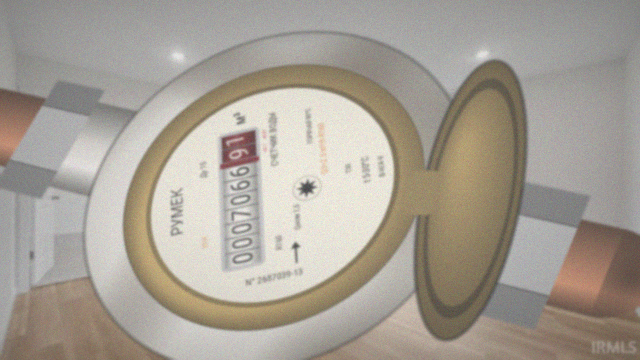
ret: 7066.91m³
